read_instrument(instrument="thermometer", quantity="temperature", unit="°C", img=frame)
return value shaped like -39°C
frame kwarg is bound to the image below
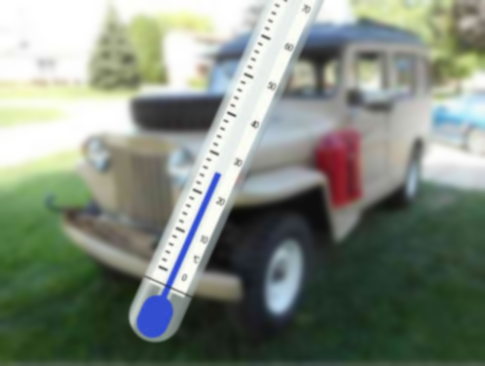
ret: 26°C
